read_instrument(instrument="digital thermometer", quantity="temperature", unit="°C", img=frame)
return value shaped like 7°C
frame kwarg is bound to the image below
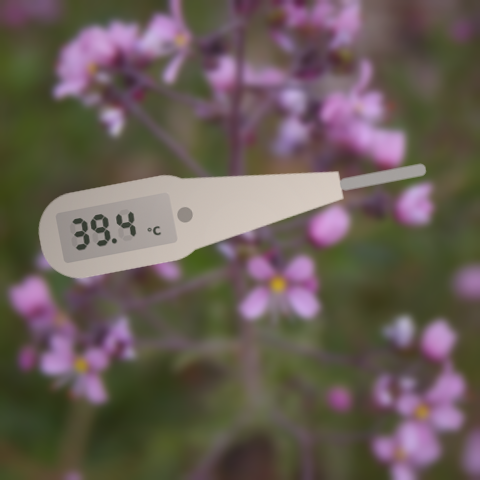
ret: 39.4°C
